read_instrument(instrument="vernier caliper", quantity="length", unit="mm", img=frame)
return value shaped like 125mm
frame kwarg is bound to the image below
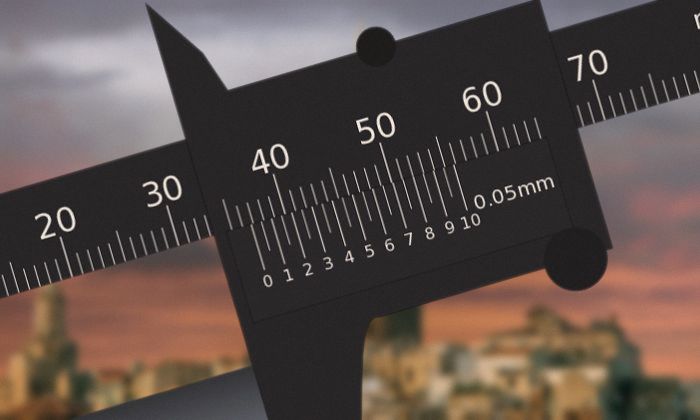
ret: 36.8mm
